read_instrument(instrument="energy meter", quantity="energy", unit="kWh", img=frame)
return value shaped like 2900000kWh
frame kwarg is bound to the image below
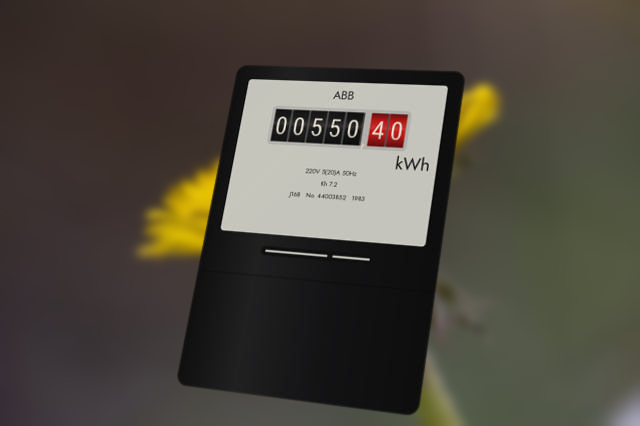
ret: 550.40kWh
